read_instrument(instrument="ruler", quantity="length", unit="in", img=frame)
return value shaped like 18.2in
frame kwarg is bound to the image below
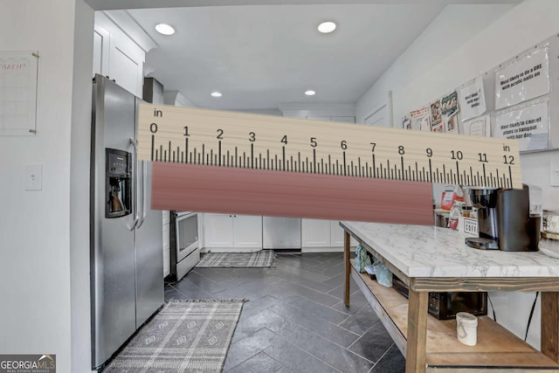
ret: 9in
